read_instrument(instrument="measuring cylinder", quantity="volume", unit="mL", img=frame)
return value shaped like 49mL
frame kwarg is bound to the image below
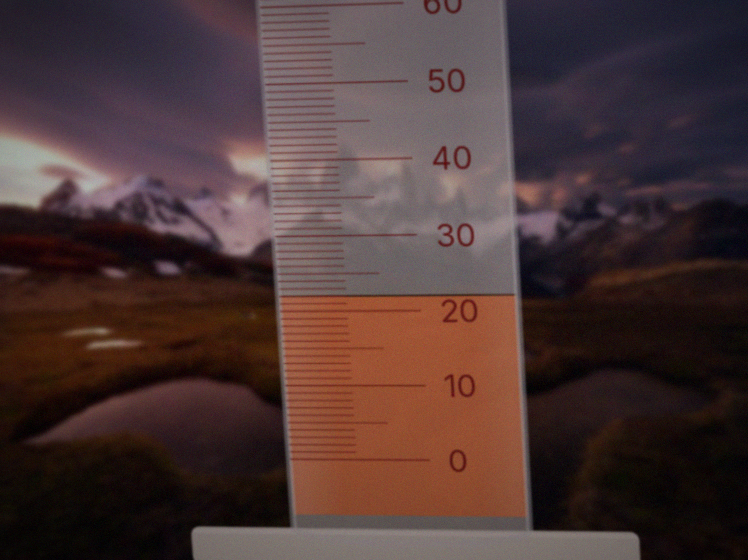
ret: 22mL
